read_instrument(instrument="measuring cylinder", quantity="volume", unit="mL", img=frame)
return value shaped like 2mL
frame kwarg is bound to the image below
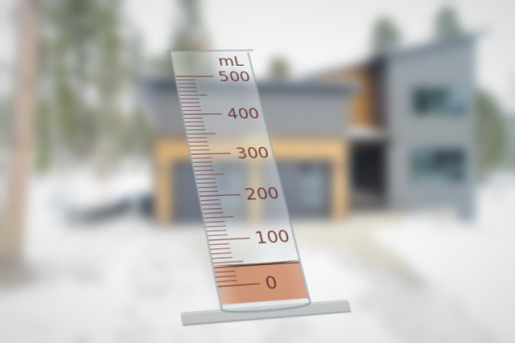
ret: 40mL
